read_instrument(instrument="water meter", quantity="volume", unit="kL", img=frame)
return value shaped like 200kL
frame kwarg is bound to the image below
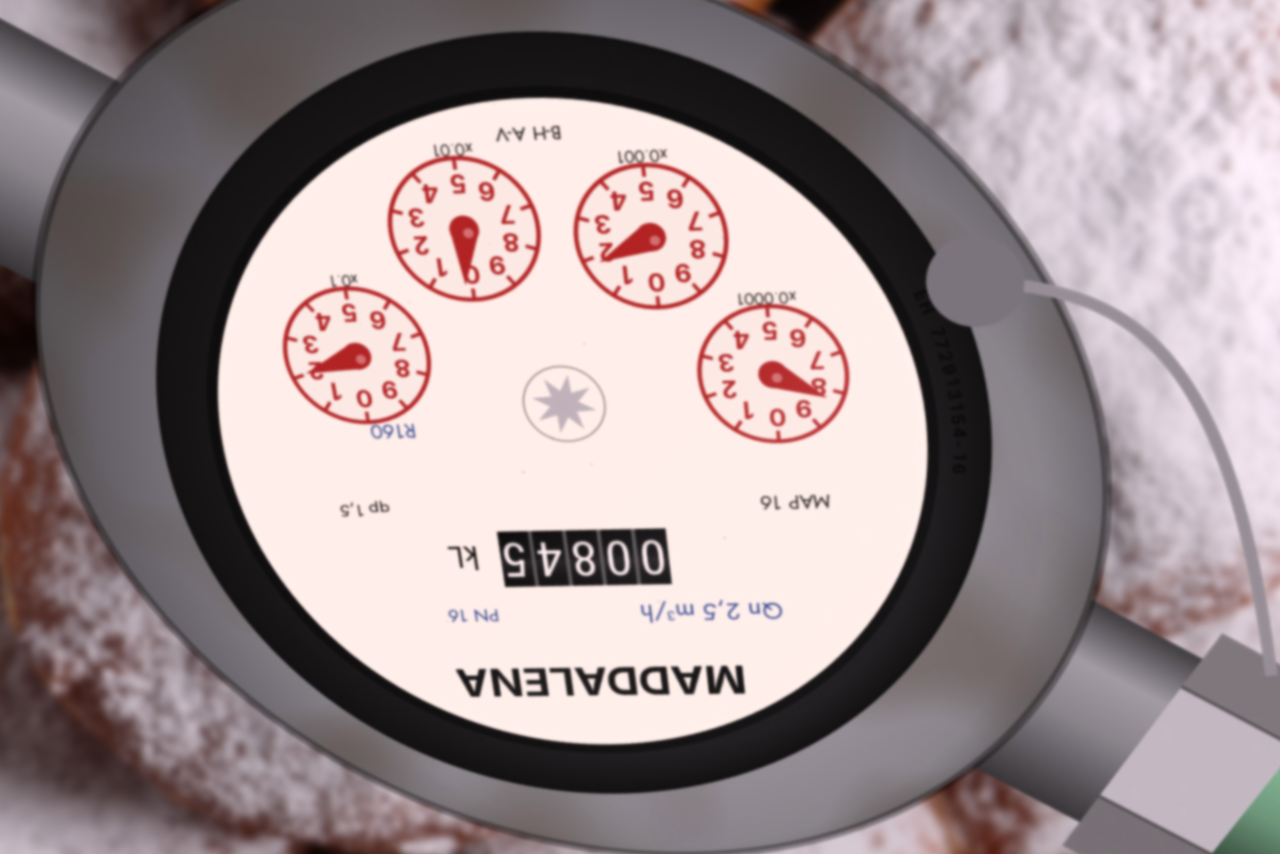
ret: 845.2018kL
